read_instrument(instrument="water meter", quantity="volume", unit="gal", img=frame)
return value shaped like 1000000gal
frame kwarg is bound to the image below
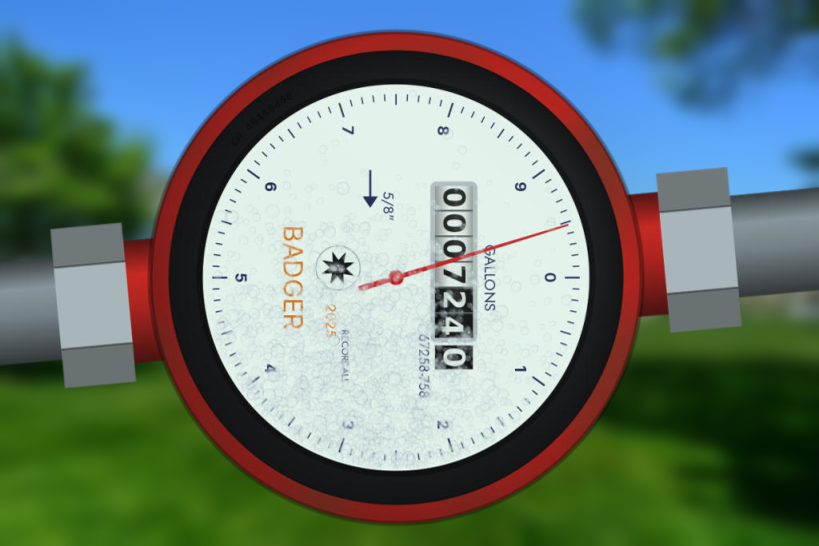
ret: 7239.5gal
